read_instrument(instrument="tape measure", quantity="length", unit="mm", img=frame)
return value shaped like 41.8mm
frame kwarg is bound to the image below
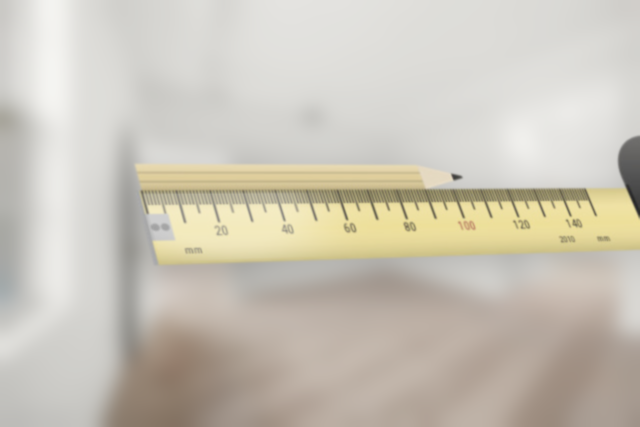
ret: 105mm
